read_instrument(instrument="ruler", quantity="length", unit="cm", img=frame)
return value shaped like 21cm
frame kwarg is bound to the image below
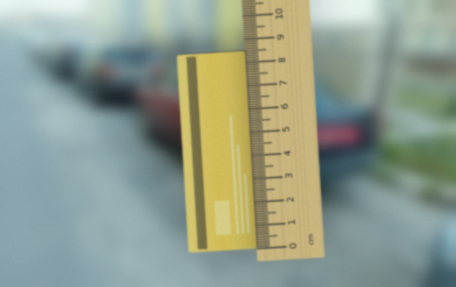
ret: 8.5cm
